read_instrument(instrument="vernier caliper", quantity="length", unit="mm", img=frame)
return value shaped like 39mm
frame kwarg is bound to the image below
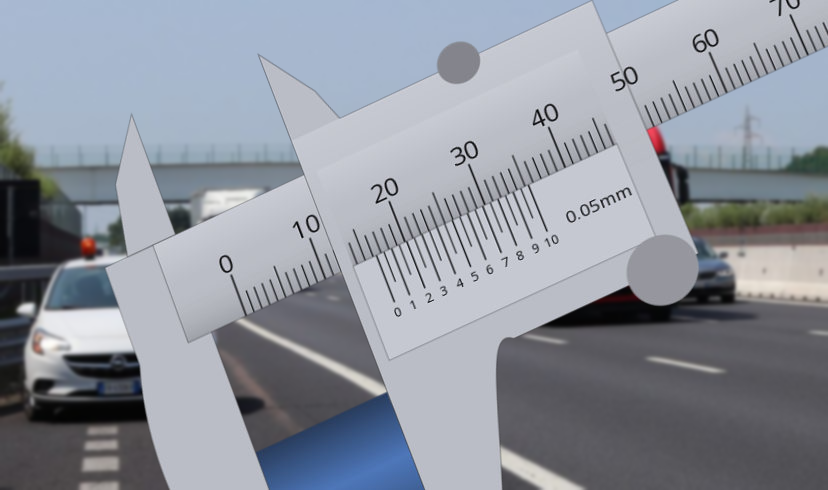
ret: 16.4mm
